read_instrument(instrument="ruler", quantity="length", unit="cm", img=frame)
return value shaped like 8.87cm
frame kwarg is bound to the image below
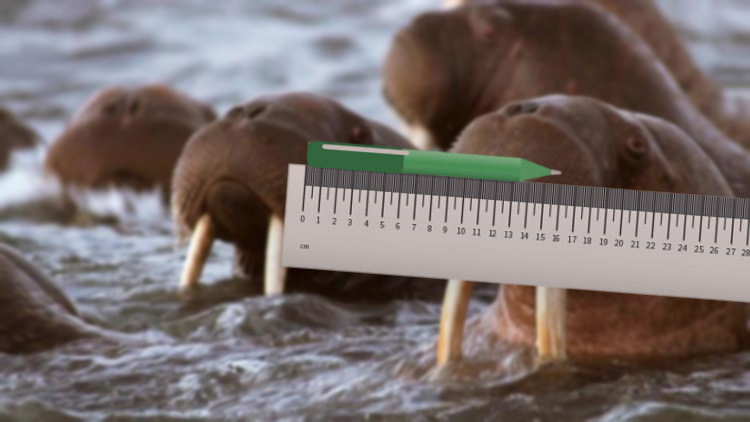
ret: 16cm
